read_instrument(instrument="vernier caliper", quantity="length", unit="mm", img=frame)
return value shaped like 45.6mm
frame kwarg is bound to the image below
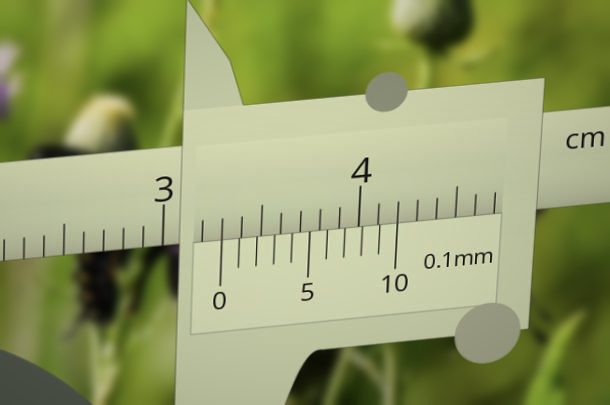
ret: 33.0mm
